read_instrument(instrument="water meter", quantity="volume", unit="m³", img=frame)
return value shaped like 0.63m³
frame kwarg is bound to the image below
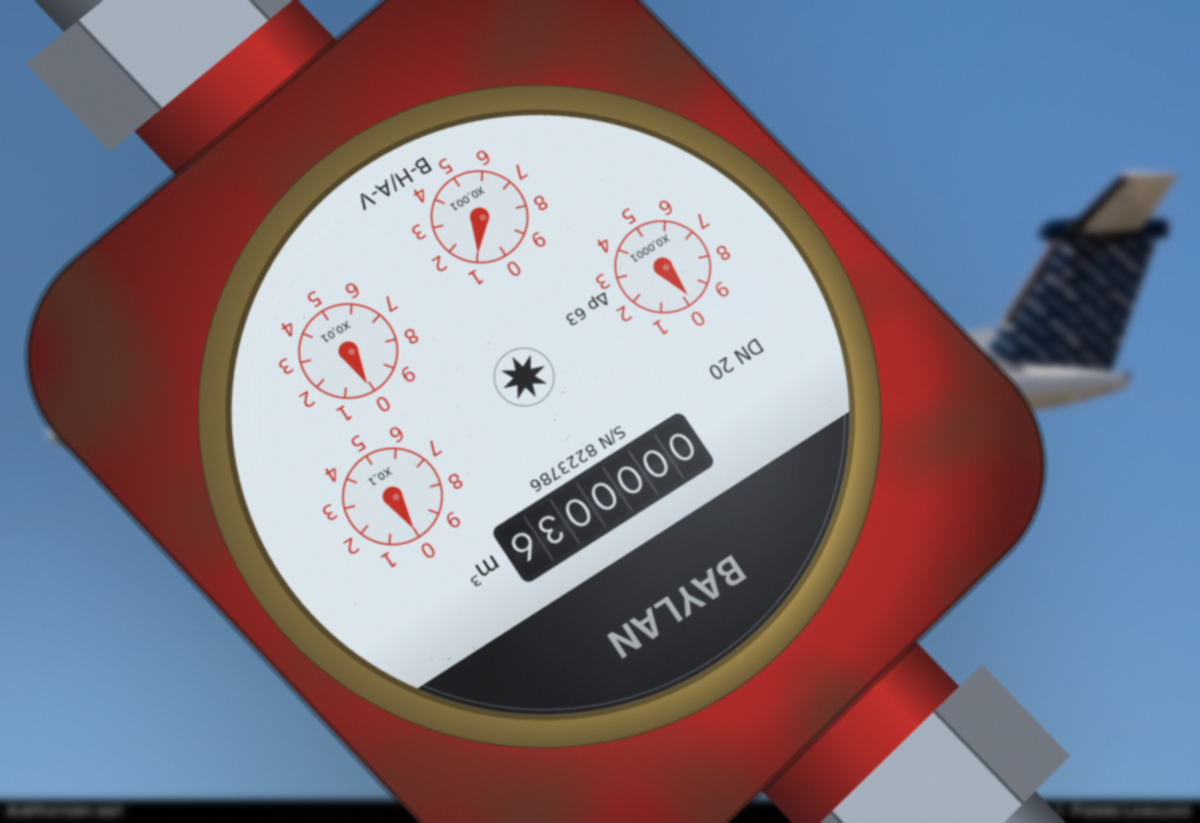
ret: 36.0009m³
